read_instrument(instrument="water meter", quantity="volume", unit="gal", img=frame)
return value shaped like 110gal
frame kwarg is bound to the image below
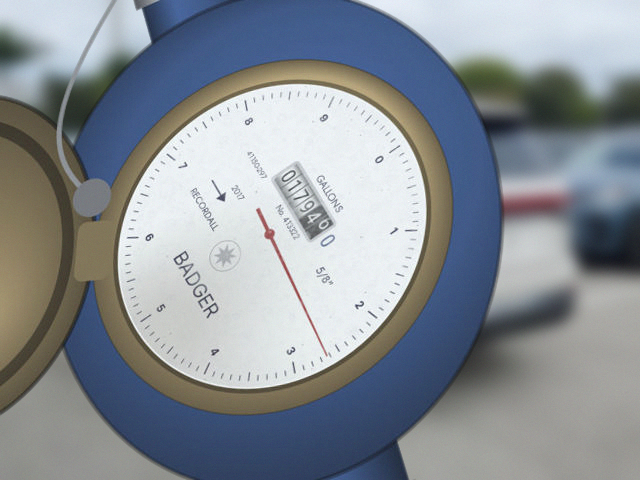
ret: 179462.6gal
